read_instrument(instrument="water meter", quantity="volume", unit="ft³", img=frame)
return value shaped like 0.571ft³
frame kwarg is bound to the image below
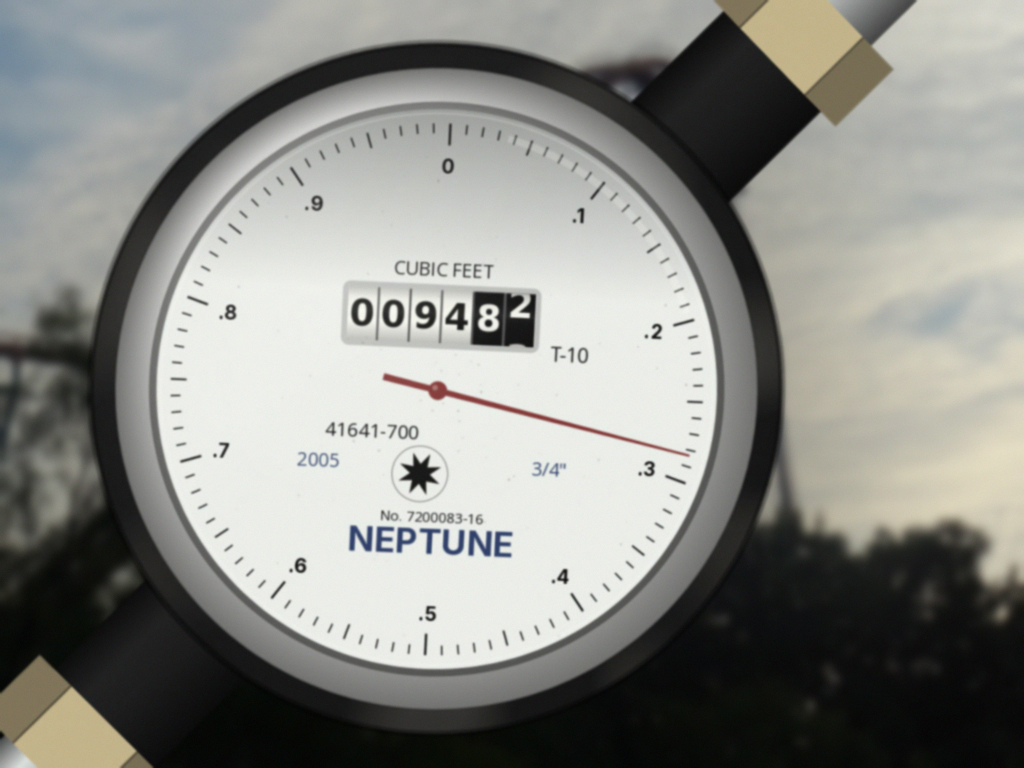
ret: 9482.28ft³
